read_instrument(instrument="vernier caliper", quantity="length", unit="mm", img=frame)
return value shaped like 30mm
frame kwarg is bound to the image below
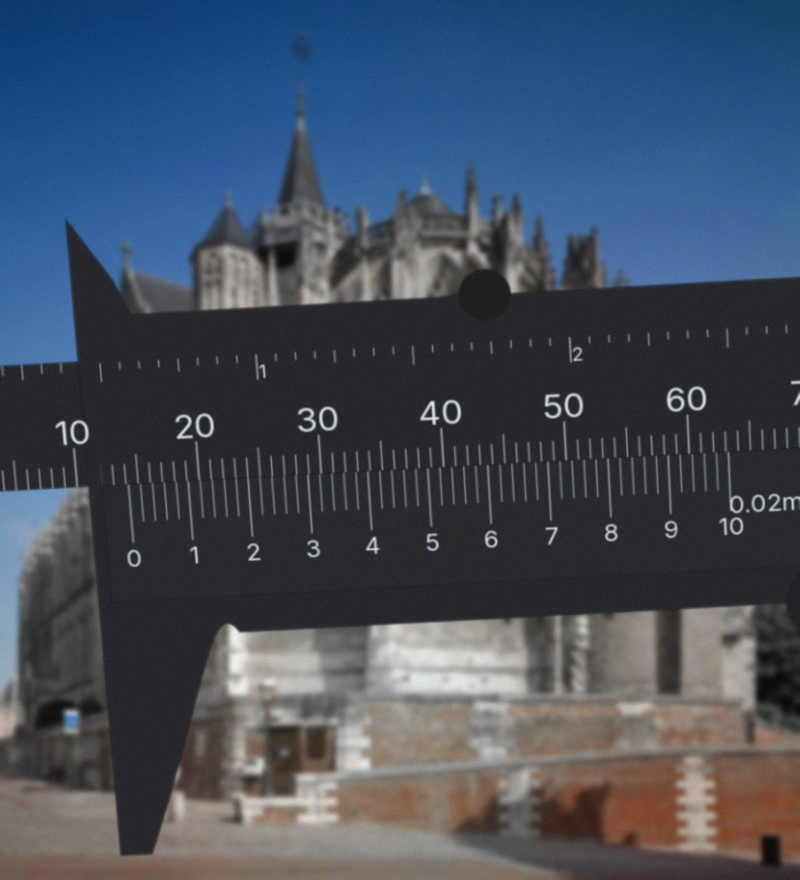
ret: 14.2mm
